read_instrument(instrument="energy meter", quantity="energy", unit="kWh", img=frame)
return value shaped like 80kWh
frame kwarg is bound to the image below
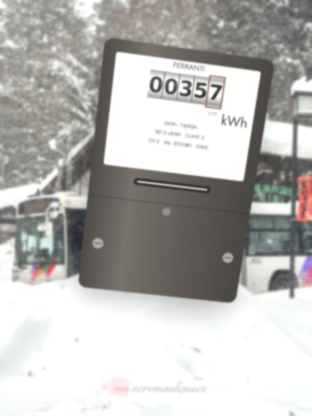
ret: 35.7kWh
